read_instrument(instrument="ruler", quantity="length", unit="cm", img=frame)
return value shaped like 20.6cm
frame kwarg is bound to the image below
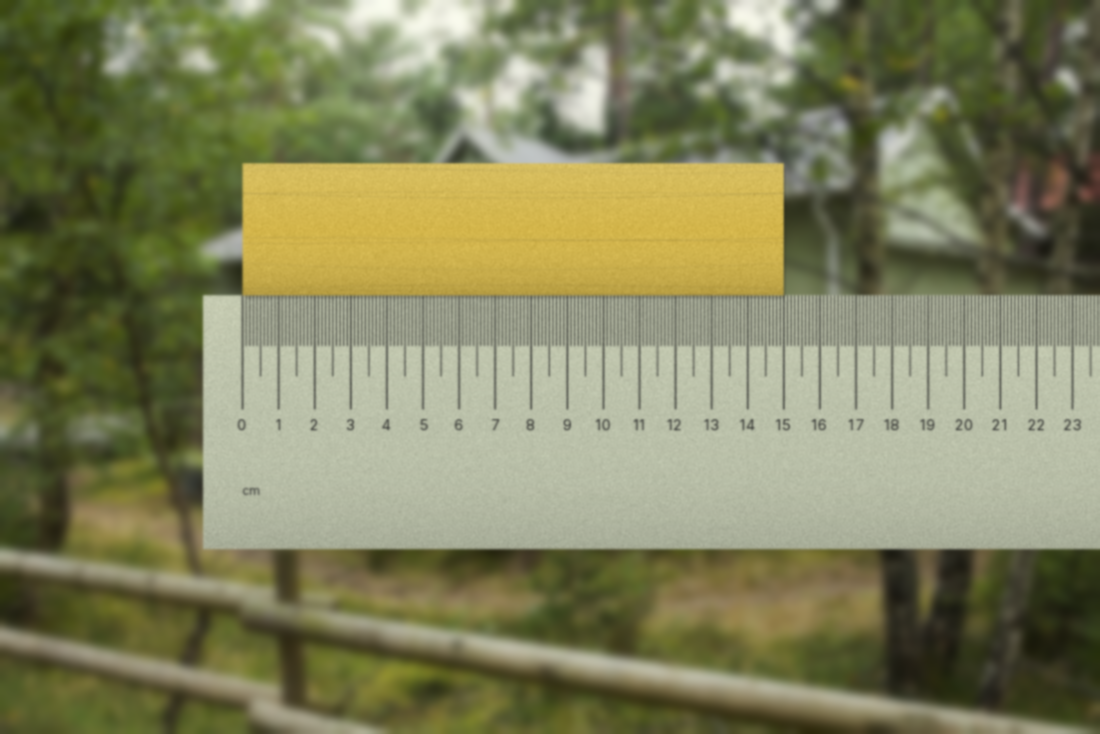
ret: 15cm
